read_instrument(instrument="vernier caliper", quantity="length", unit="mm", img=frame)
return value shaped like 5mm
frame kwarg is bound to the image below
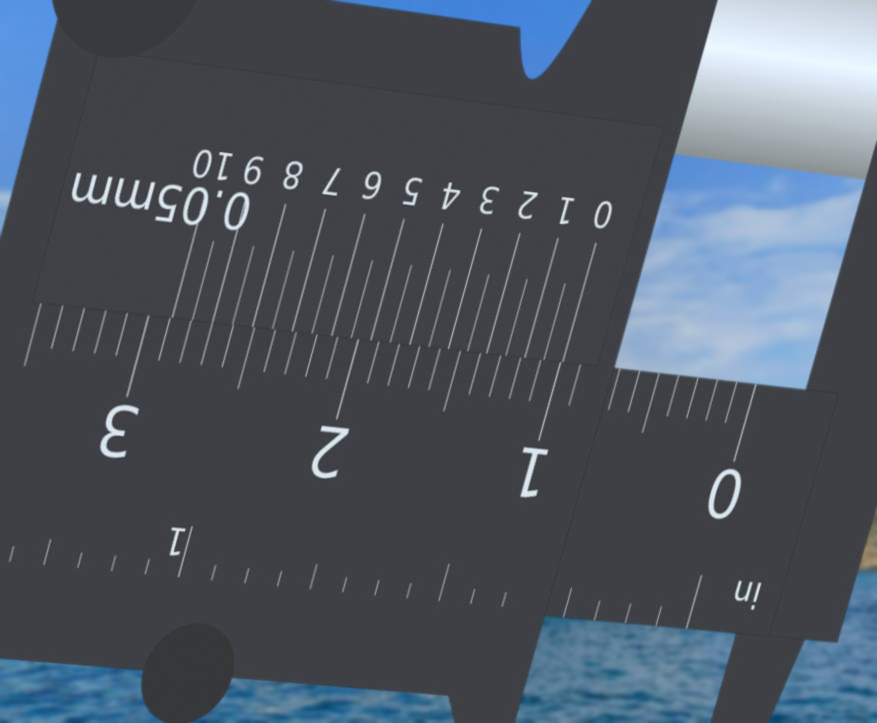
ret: 9.9mm
